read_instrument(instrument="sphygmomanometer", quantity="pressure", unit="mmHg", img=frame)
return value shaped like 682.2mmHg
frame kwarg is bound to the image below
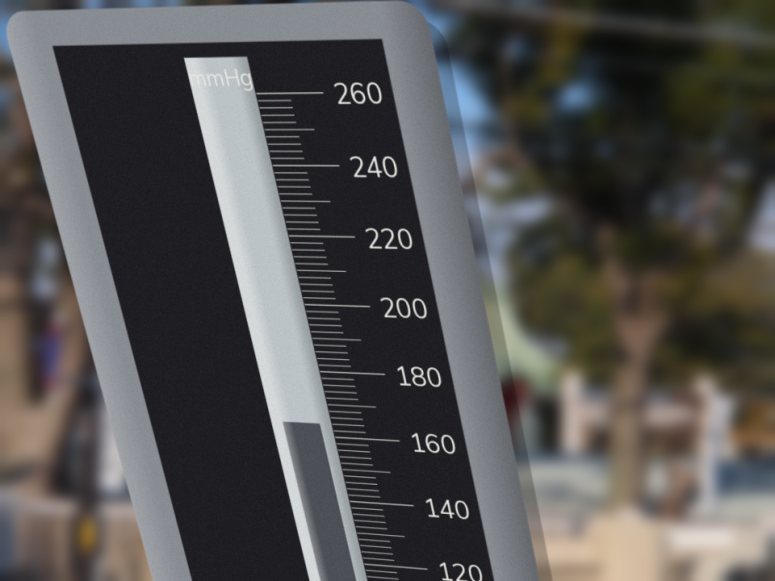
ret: 164mmHg
